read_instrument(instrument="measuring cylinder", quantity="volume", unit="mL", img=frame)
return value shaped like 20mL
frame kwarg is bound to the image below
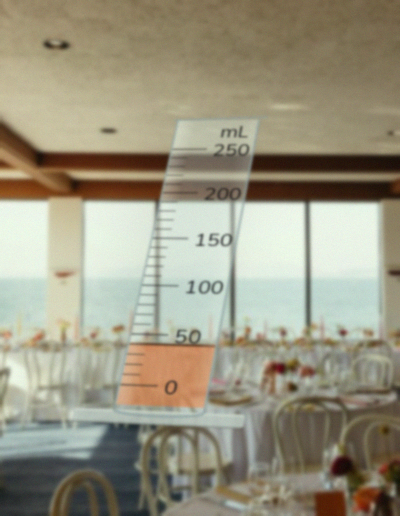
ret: 40mL
